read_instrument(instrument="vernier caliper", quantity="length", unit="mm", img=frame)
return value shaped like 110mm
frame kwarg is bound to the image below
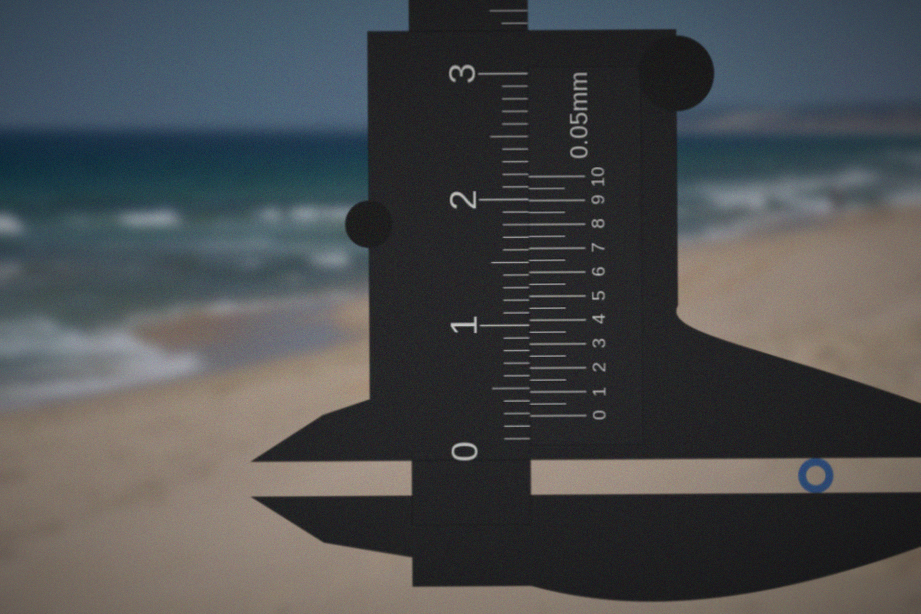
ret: 2.8mm
